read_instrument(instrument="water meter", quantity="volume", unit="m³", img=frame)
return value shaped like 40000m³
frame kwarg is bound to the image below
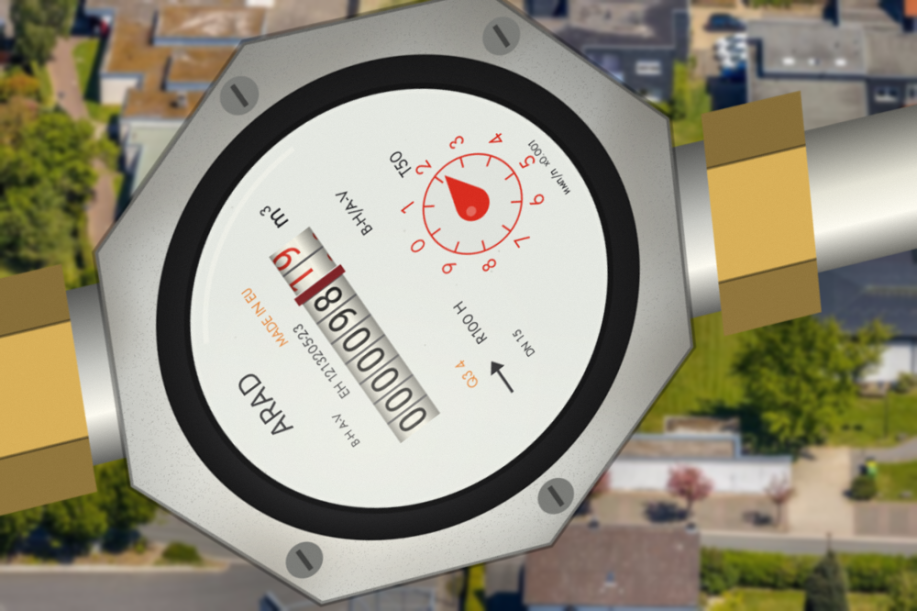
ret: 98.192m³
